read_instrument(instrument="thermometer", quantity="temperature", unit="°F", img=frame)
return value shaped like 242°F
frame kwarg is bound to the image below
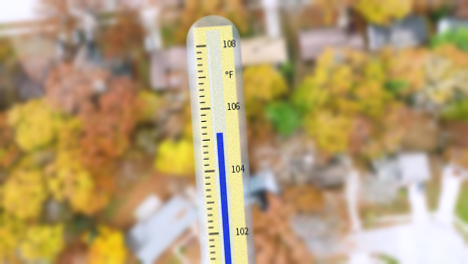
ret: 105.2°F
